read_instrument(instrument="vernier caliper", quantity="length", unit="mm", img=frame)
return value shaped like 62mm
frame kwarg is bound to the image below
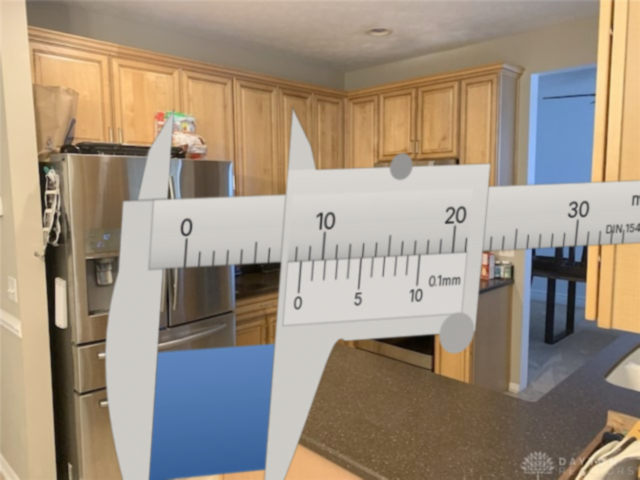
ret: 8.4mm
